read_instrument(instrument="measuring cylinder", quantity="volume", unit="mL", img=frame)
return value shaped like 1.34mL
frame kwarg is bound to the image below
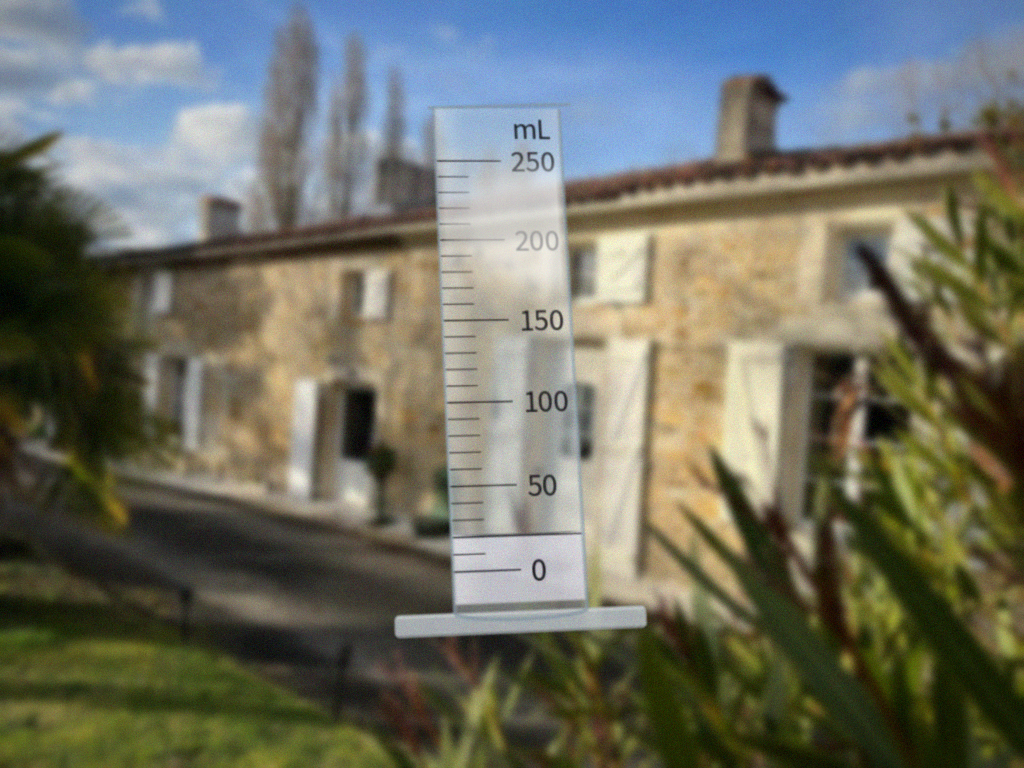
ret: 20mL
